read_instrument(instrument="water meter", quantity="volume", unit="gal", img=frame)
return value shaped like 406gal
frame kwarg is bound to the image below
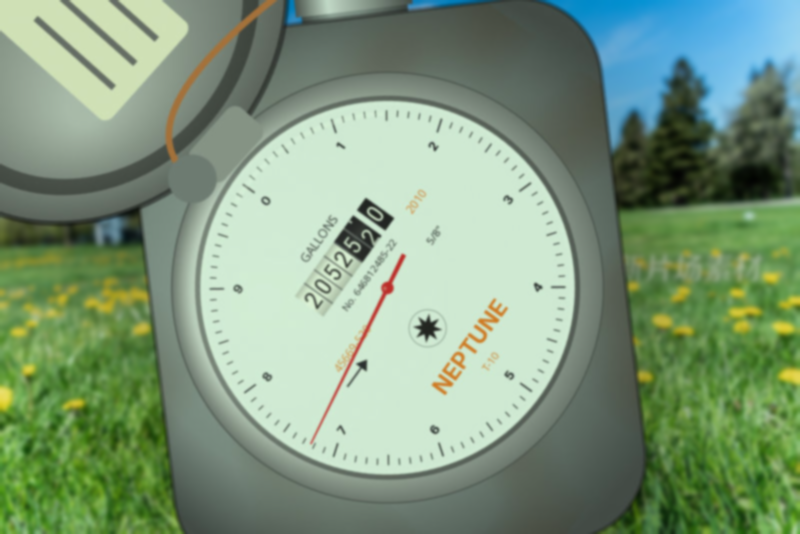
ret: 2052517.2gal
